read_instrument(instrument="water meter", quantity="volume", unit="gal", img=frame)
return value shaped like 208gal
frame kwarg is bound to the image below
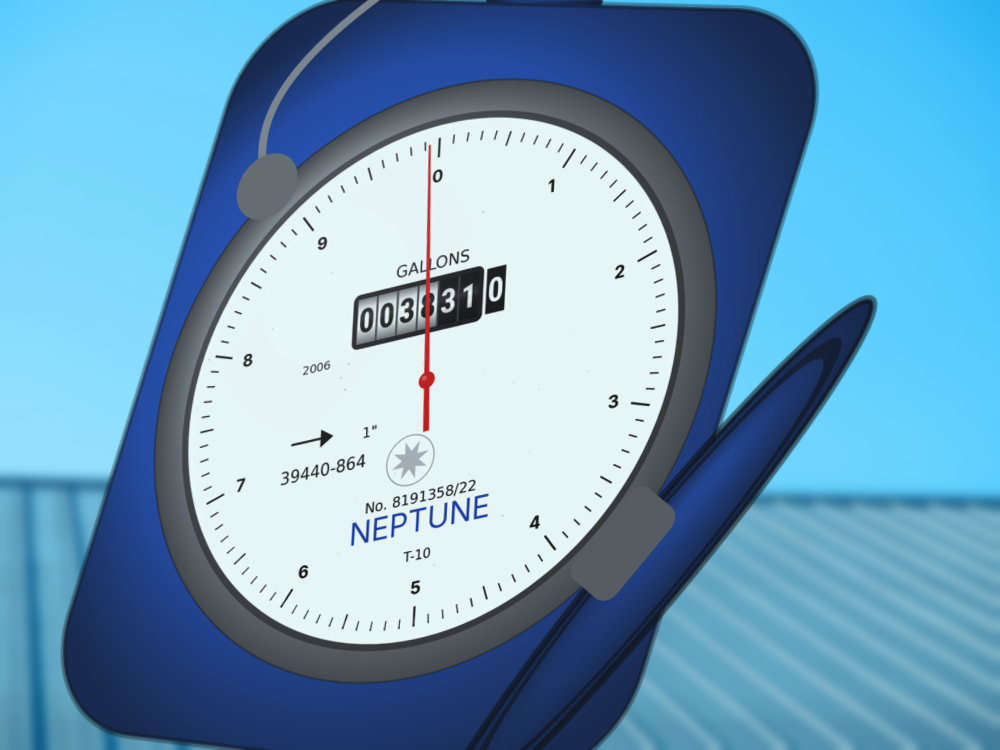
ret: 38309.9gal
